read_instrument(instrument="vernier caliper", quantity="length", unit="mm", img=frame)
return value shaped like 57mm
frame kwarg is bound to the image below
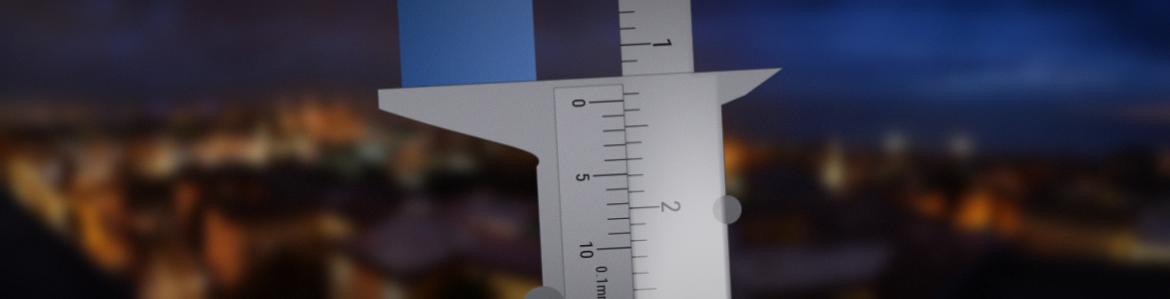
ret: 13.4mm
